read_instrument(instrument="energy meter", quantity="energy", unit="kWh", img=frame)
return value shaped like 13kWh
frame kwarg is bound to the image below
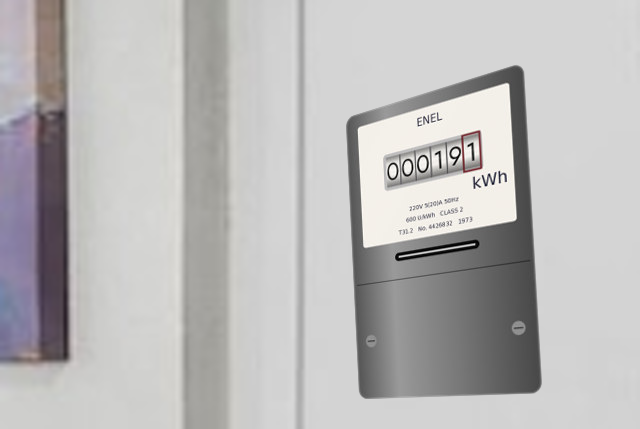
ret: 19.1kWh
